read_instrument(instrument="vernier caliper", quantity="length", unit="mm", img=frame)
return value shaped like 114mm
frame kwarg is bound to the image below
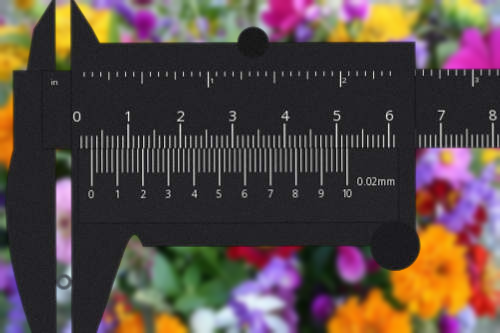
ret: 3.0mm
